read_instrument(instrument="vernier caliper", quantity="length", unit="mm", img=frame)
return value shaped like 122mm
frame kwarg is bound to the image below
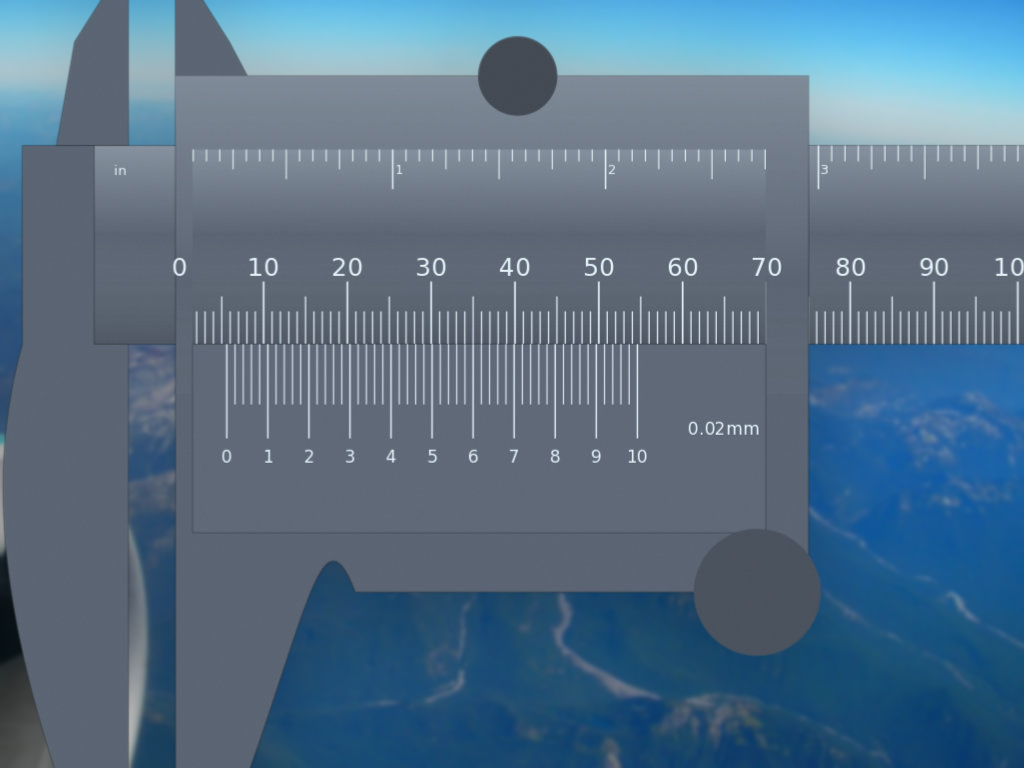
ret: 5.6mm
